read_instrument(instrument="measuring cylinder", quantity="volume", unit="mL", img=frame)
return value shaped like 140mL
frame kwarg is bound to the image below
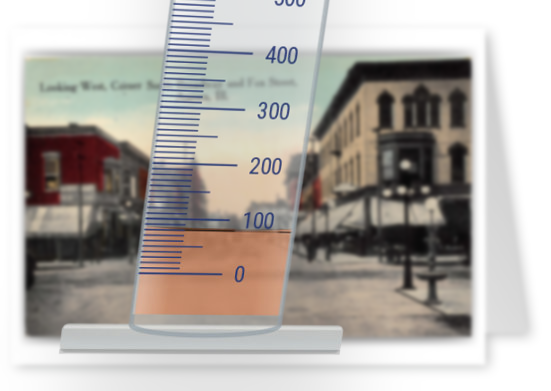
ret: 80mL
